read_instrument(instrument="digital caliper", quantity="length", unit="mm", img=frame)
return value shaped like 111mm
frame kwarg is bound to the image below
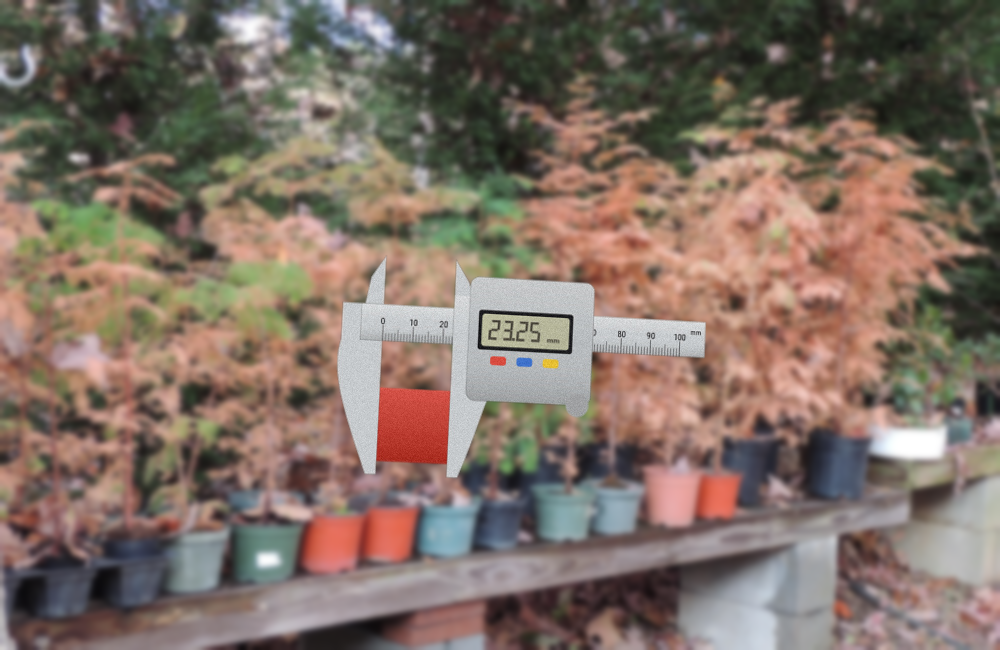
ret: 23.25mm
